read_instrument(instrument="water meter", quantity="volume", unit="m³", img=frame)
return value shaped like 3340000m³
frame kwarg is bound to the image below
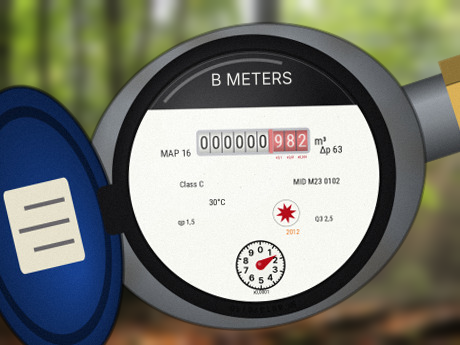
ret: 0.9821m³
